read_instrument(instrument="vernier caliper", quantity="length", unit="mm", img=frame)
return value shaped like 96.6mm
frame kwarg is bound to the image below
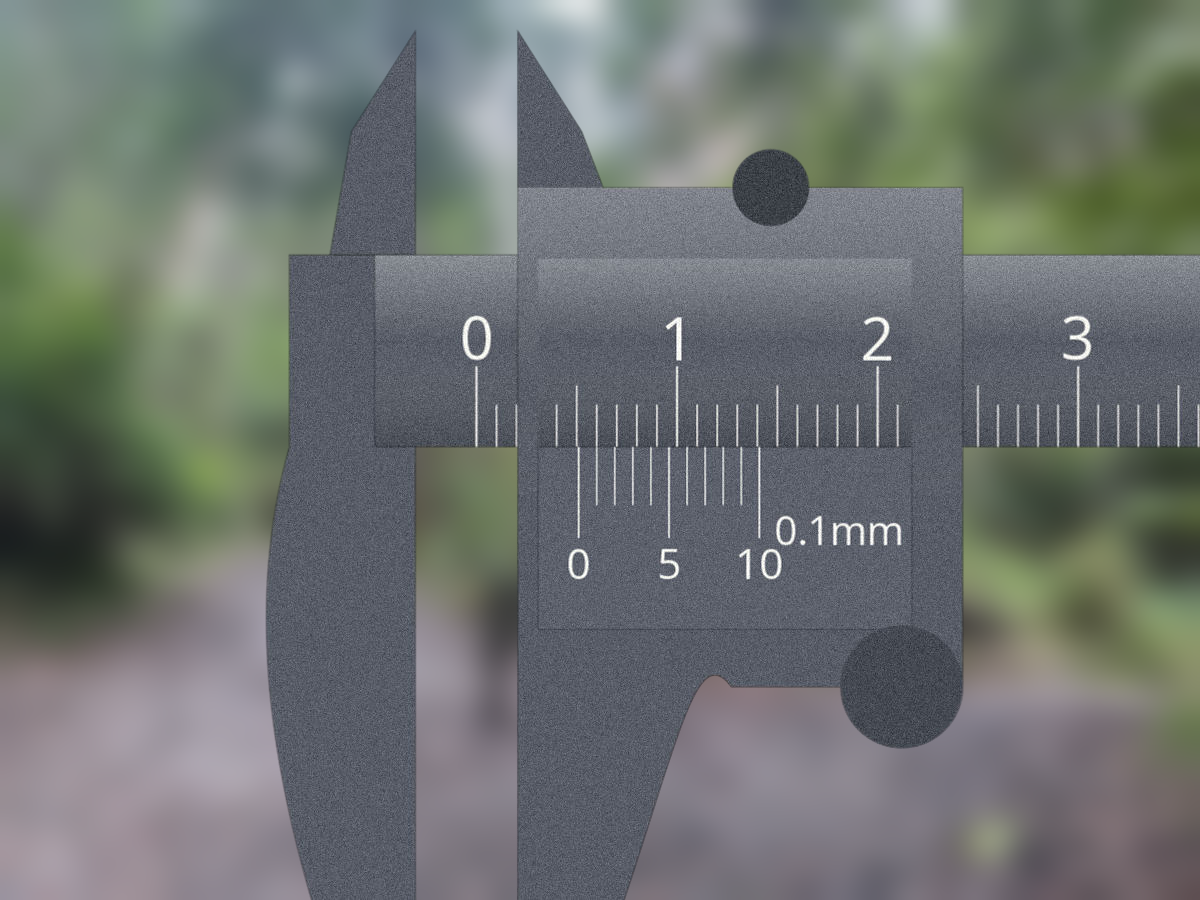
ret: 5.1mm
